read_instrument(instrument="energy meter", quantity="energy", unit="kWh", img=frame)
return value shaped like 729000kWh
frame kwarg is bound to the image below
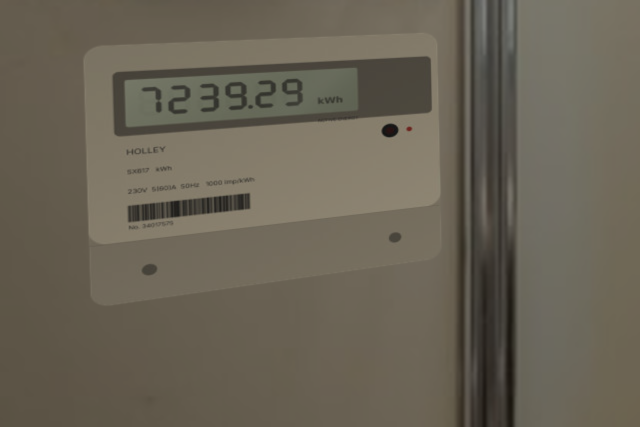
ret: 7239.29kWh
